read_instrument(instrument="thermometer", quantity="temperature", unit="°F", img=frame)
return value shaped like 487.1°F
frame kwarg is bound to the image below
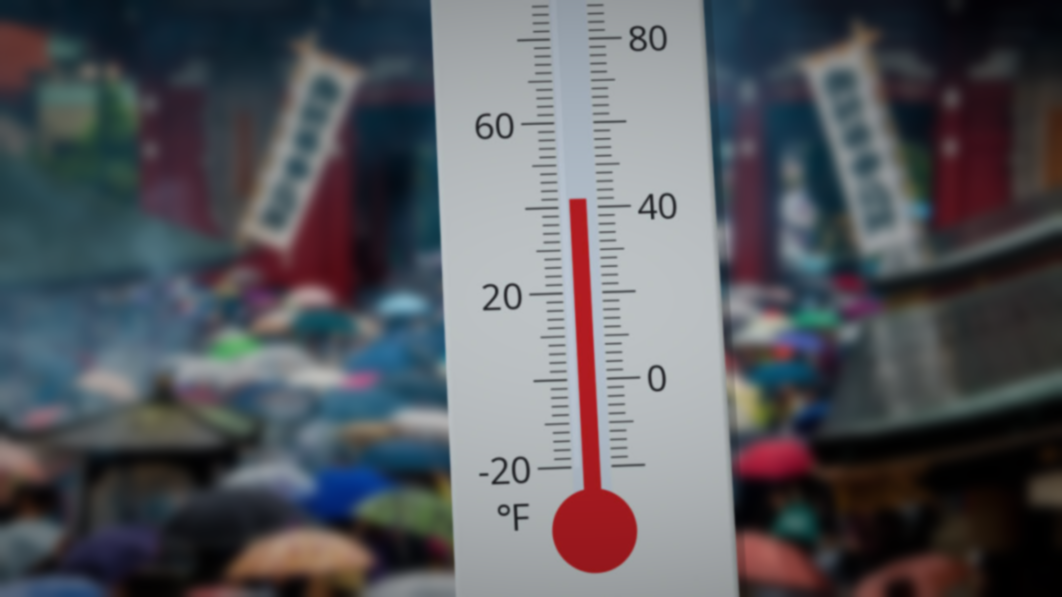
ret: 42°F
